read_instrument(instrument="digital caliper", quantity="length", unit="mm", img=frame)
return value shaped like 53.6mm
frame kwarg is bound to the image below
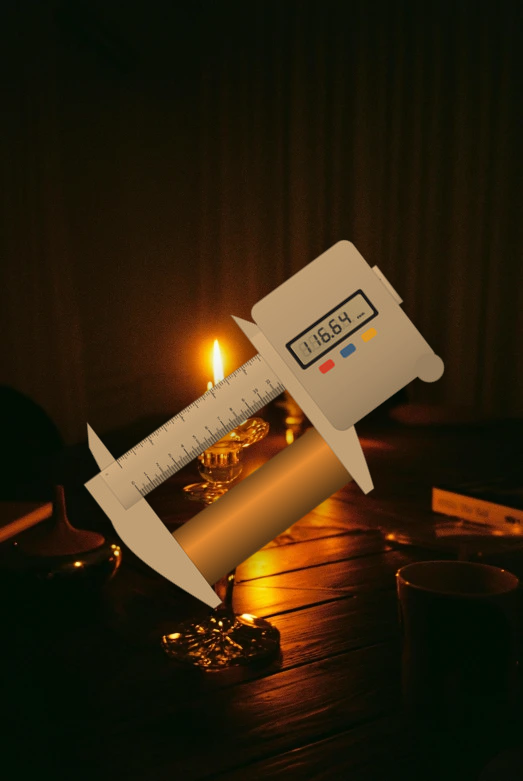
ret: 116.64mm
